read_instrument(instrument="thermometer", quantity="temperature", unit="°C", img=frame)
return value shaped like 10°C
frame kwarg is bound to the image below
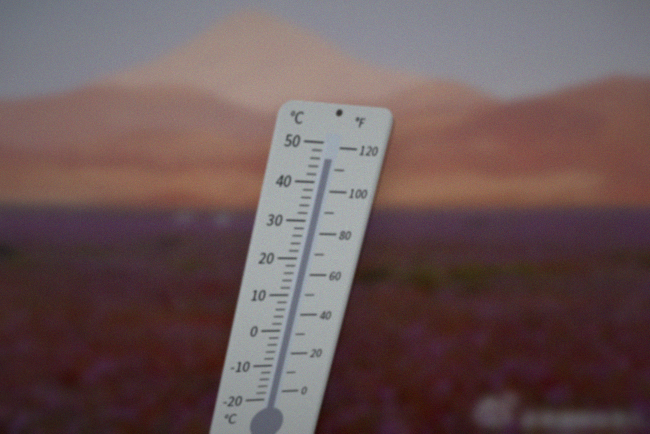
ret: 46°C
